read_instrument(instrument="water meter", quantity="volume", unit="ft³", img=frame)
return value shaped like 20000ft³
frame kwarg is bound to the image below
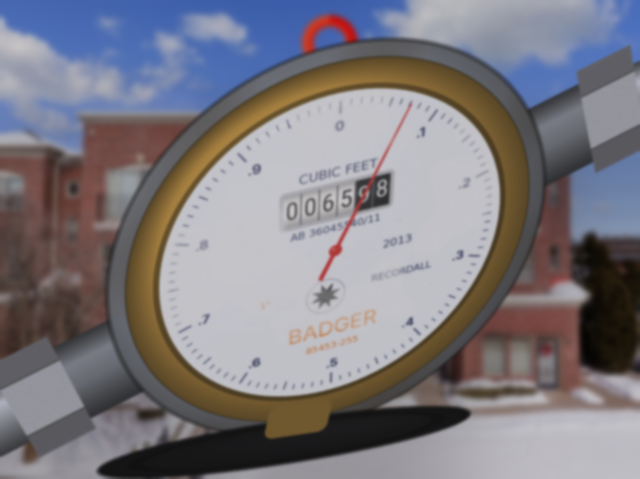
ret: 6598.07ft³
